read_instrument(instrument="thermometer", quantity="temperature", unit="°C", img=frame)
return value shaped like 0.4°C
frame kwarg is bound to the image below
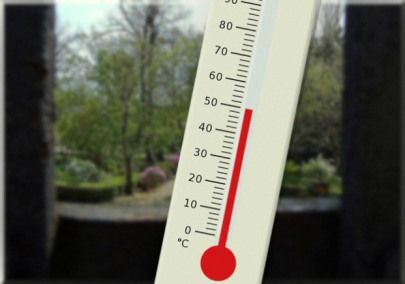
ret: 50°C
